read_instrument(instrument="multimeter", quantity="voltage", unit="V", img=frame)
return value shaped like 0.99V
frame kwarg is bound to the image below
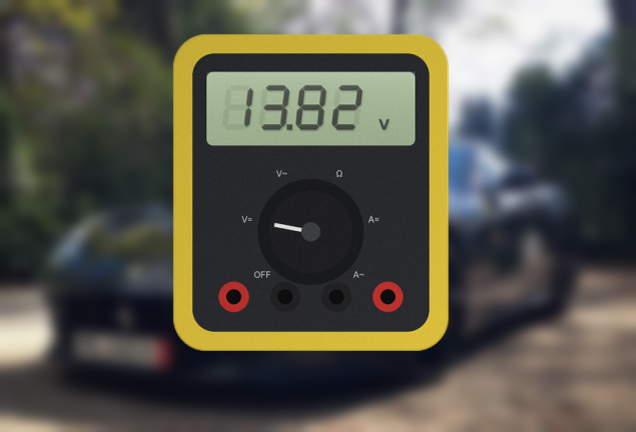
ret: 13.82V
